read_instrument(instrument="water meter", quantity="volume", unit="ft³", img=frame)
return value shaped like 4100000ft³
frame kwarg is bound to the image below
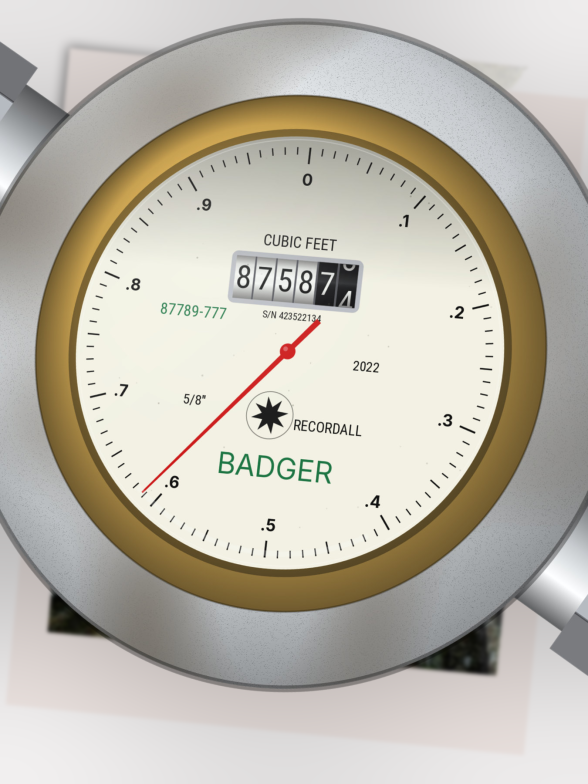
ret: 875873.61ft³
